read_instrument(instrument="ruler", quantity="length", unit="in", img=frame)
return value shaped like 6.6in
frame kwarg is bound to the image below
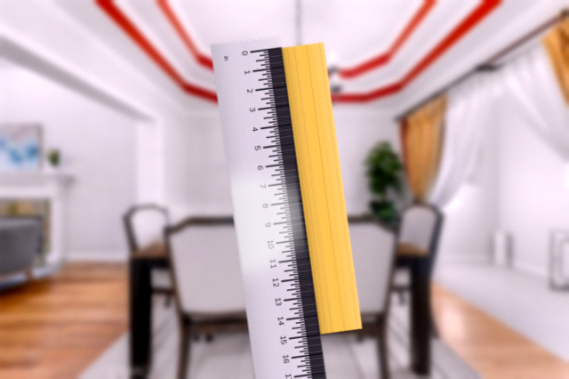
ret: 15in
